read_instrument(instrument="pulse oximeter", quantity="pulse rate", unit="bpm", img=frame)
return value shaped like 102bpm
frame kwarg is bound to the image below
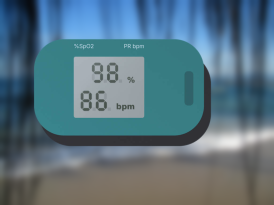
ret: 86bpm
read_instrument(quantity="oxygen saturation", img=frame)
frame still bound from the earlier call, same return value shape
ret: 98%
